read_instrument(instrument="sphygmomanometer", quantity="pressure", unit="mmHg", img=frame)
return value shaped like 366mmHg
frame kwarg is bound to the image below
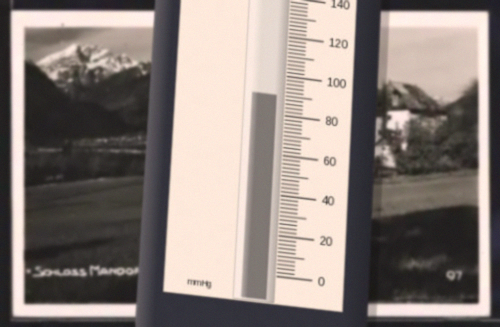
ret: 90mmHg
